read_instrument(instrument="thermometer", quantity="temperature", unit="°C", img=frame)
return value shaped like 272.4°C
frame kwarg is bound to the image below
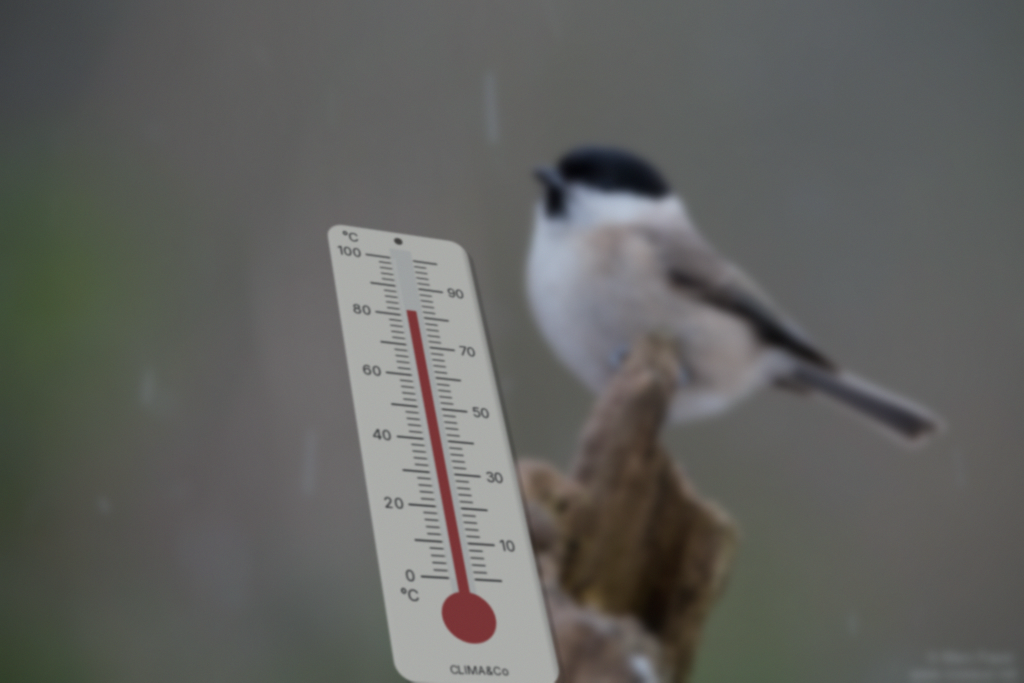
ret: 82°C
